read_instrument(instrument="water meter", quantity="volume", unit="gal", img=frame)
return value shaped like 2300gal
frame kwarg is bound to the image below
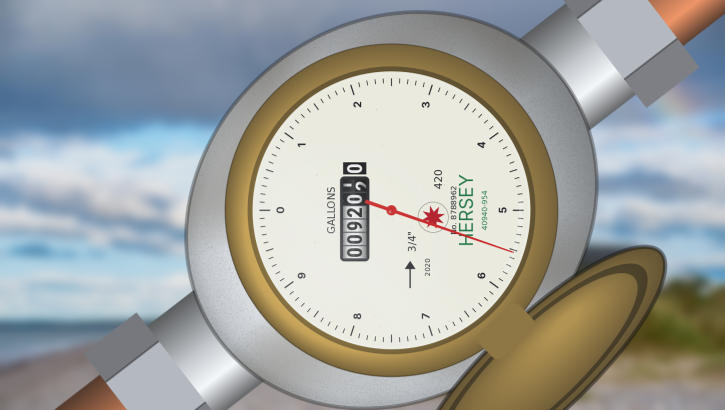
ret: 92015.5gal
